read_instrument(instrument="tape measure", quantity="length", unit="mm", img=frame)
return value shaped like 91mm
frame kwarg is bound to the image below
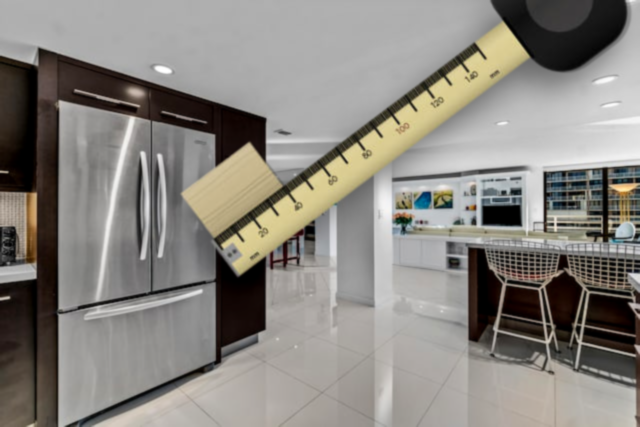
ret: 40mm
